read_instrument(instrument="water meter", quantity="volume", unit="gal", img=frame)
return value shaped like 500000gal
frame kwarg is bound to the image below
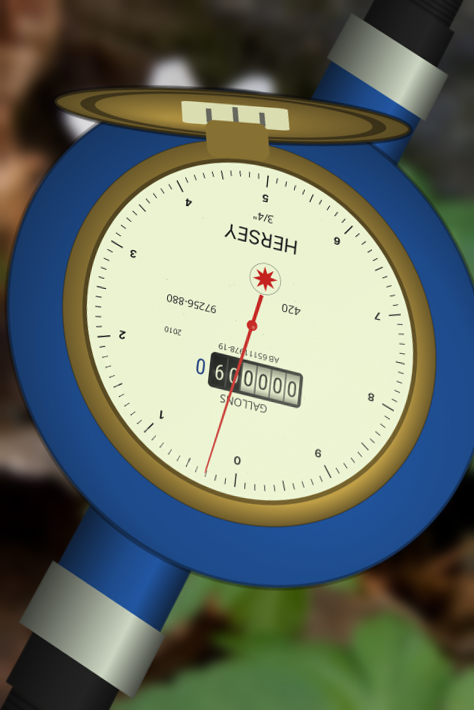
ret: 90.3gal
